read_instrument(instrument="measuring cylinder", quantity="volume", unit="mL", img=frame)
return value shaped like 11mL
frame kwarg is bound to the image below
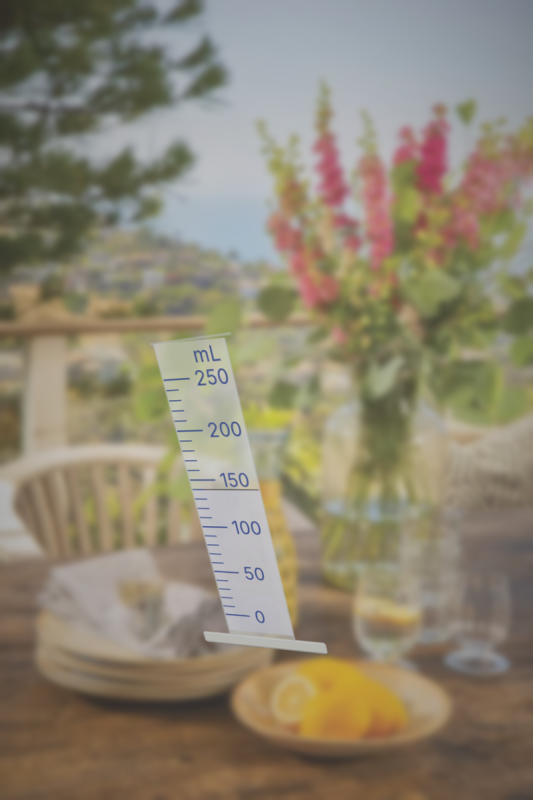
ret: 140mL
